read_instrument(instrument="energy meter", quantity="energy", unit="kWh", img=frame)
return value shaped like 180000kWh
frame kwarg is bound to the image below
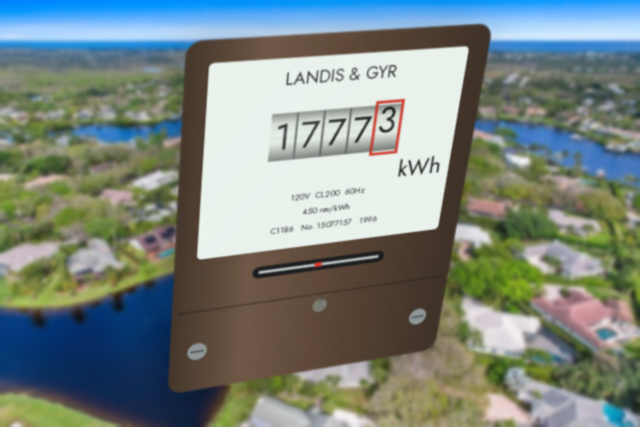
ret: 1777.3kWh
